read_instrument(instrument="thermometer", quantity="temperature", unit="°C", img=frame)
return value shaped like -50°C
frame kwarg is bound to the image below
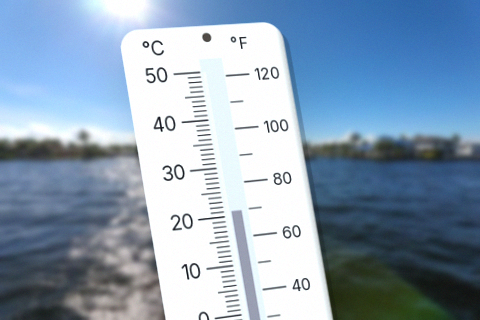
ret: 21°C
